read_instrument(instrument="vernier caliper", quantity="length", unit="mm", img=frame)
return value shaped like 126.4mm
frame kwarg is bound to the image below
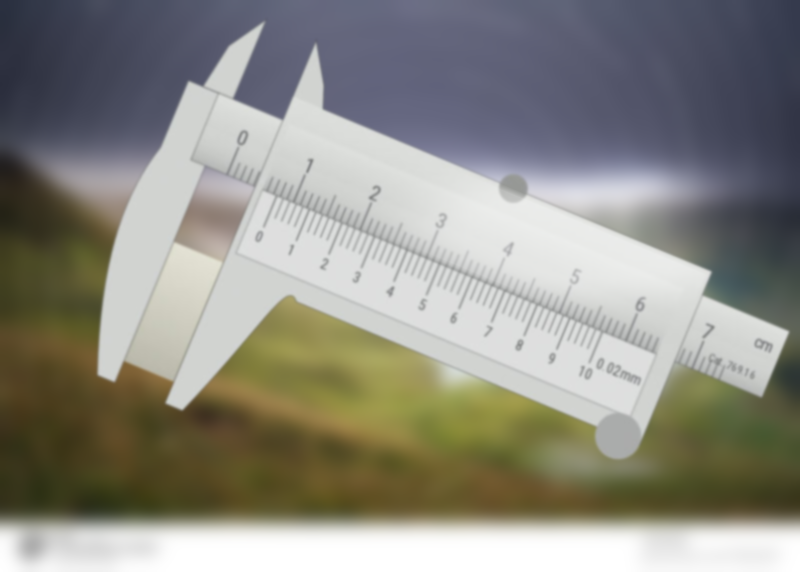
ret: 7.5mm
